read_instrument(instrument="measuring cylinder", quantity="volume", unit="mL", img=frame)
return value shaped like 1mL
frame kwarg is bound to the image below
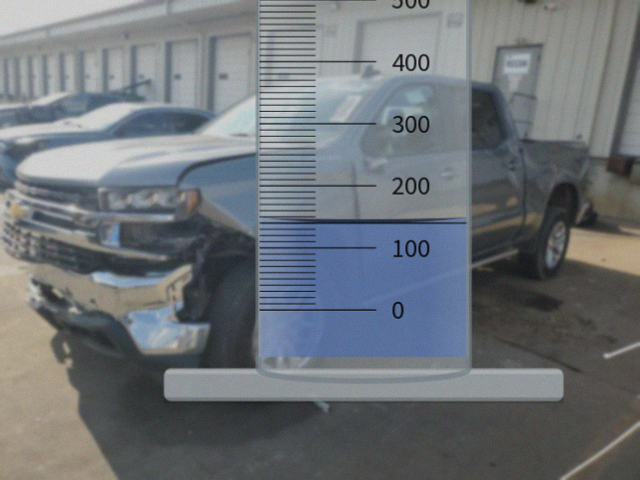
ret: 140mL
